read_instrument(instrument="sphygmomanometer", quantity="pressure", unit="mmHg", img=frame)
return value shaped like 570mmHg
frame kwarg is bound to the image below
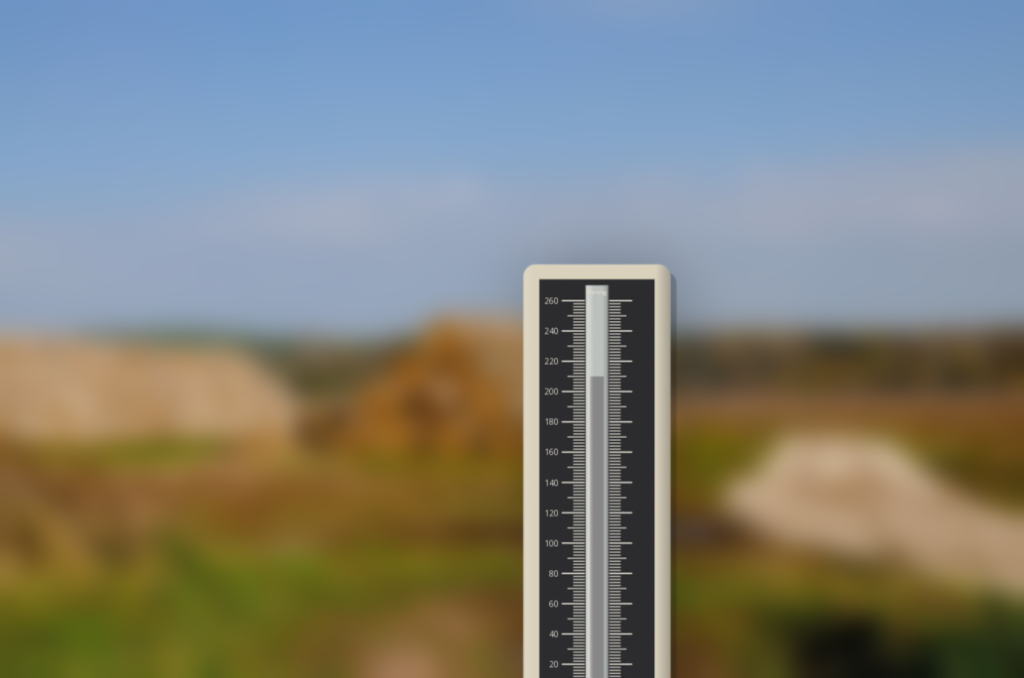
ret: 210mmHg
